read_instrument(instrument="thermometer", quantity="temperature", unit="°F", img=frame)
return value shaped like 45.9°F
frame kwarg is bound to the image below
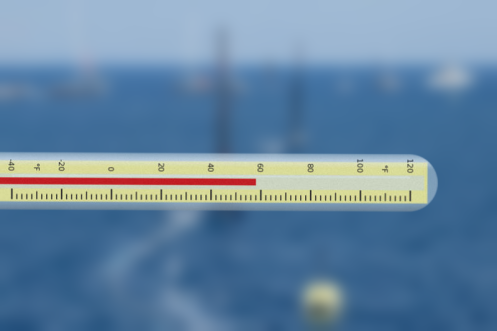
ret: 58°F
